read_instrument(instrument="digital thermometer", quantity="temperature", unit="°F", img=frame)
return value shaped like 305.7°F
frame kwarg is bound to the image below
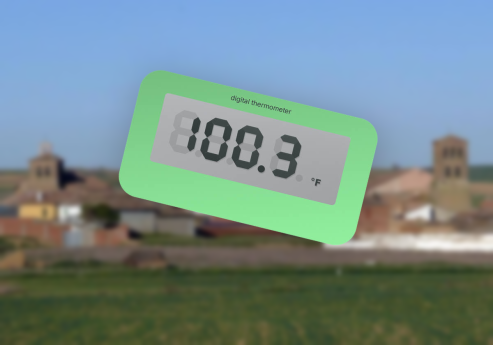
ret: 100.3°F
